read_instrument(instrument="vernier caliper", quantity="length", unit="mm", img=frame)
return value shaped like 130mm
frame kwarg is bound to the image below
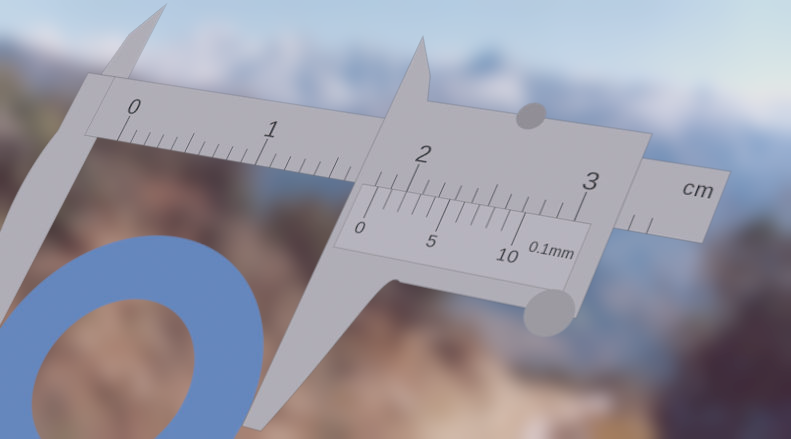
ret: 18.2mm
